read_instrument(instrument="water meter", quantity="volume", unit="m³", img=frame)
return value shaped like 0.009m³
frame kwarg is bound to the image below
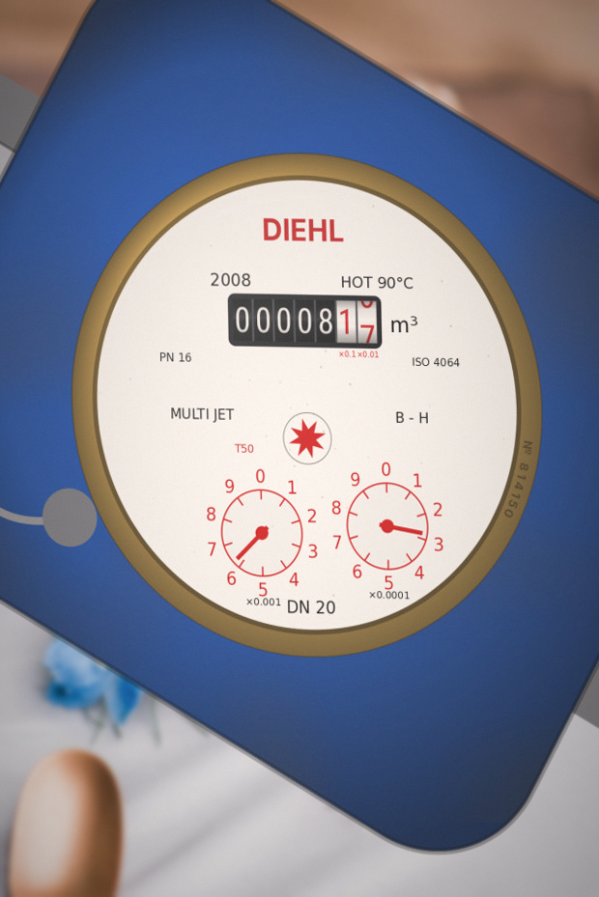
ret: 8.1662m³
